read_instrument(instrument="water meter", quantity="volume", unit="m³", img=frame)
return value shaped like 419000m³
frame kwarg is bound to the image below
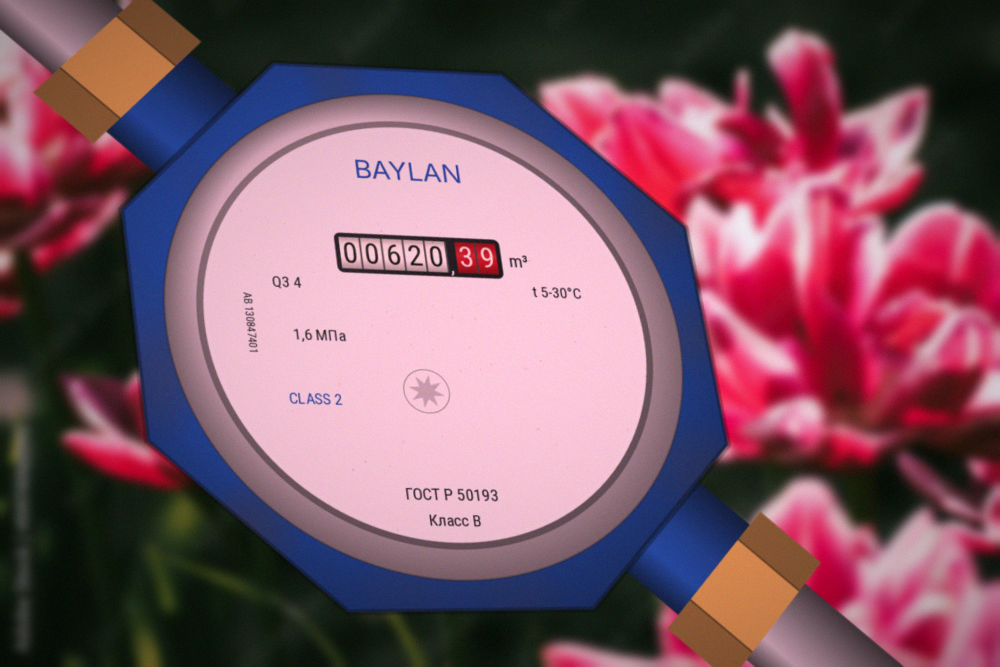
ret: 620.39m³
